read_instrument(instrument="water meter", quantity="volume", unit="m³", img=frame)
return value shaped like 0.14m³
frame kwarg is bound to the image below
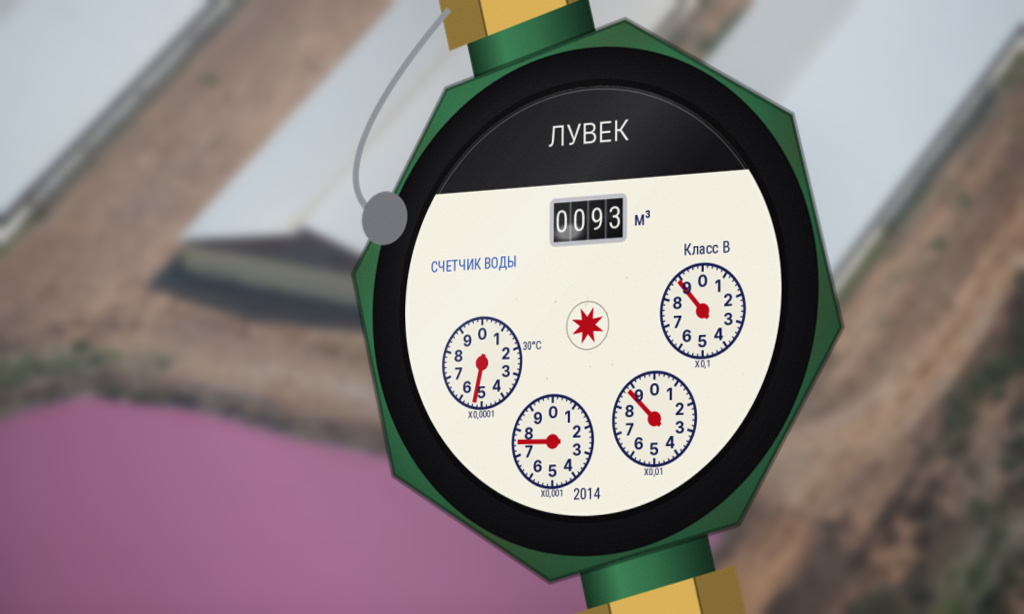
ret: 93.8875m³
